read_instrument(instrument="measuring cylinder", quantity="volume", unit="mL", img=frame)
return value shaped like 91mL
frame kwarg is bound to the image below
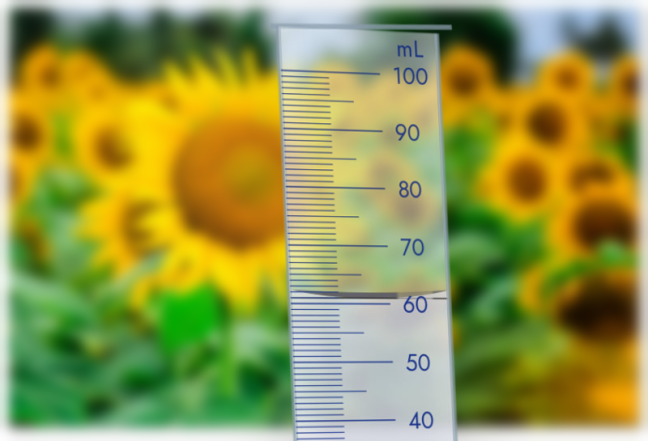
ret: 61mL
